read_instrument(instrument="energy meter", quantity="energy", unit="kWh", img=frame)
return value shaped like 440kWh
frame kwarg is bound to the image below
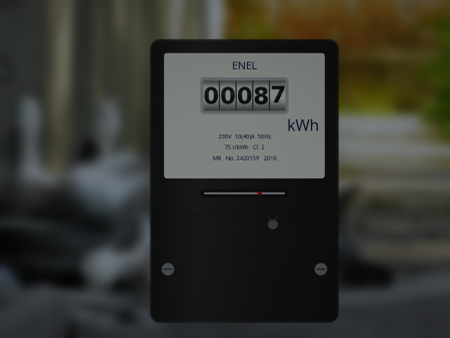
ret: 87kWh
